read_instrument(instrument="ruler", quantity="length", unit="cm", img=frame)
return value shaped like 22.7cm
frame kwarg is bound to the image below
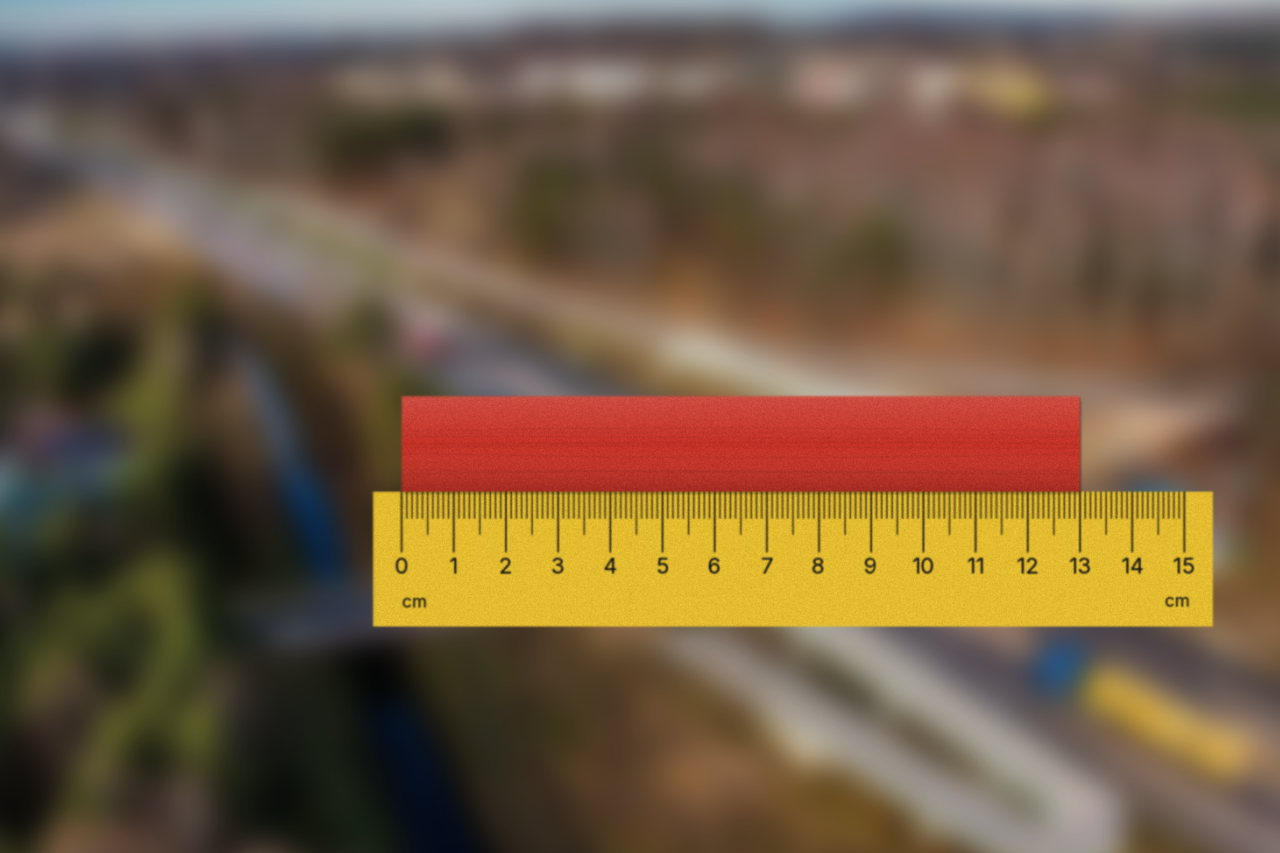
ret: 13cm
